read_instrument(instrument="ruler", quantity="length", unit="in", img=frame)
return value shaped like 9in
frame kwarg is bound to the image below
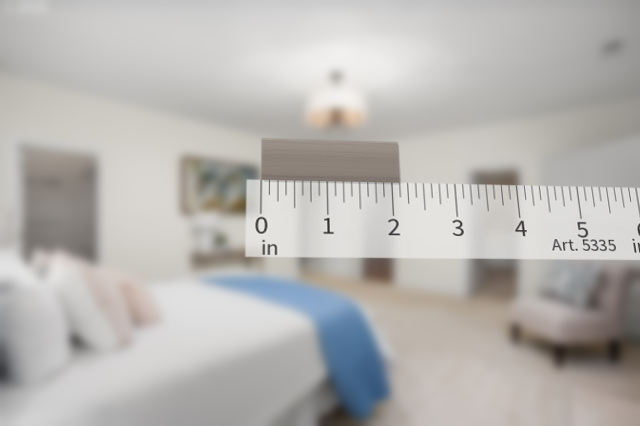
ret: 2.125in
